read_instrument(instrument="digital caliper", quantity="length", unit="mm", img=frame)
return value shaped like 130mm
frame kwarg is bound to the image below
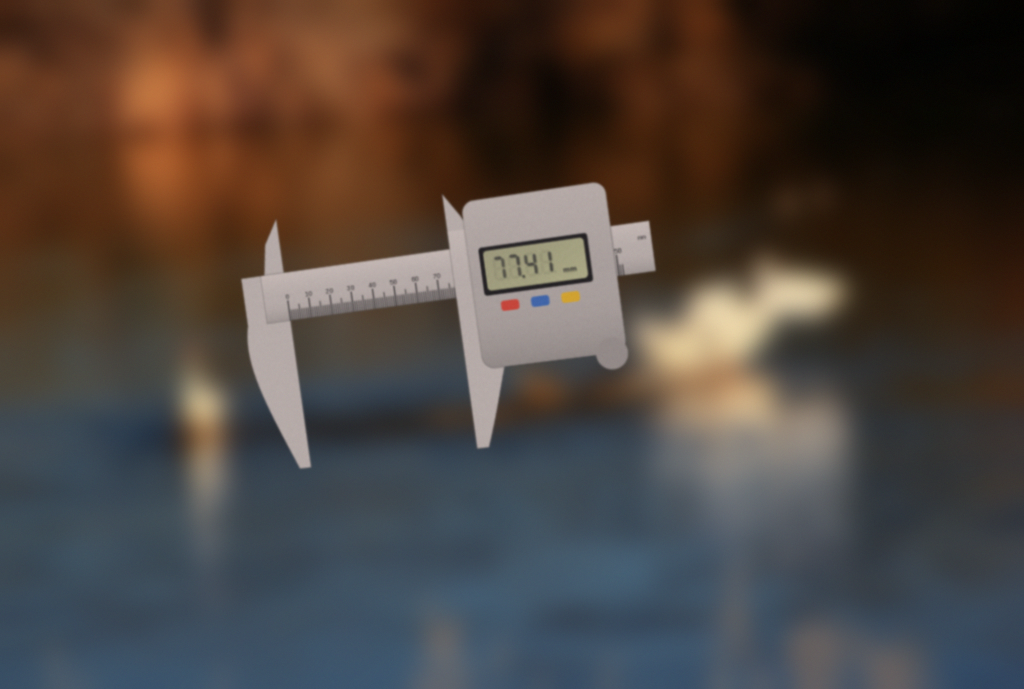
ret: 77.41mm
